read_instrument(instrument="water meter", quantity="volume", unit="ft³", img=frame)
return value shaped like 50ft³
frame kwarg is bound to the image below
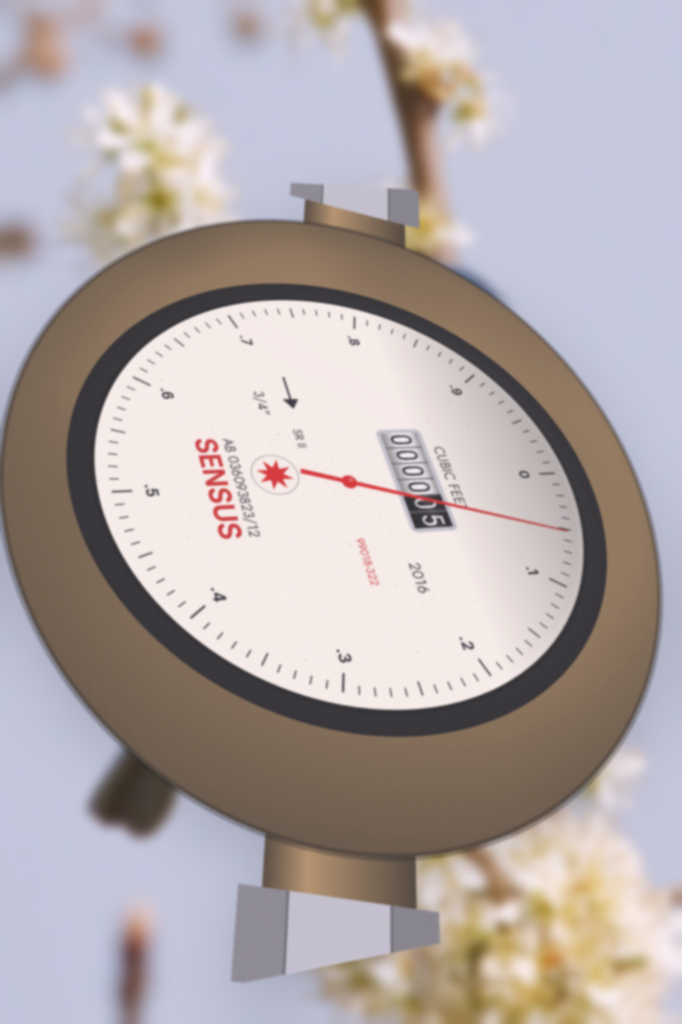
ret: 5.05ft³
